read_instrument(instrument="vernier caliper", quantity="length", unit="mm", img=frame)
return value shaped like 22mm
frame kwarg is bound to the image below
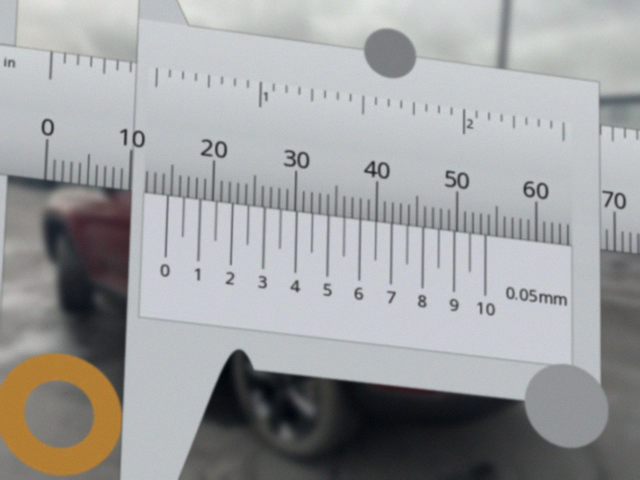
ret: 14.6mm
